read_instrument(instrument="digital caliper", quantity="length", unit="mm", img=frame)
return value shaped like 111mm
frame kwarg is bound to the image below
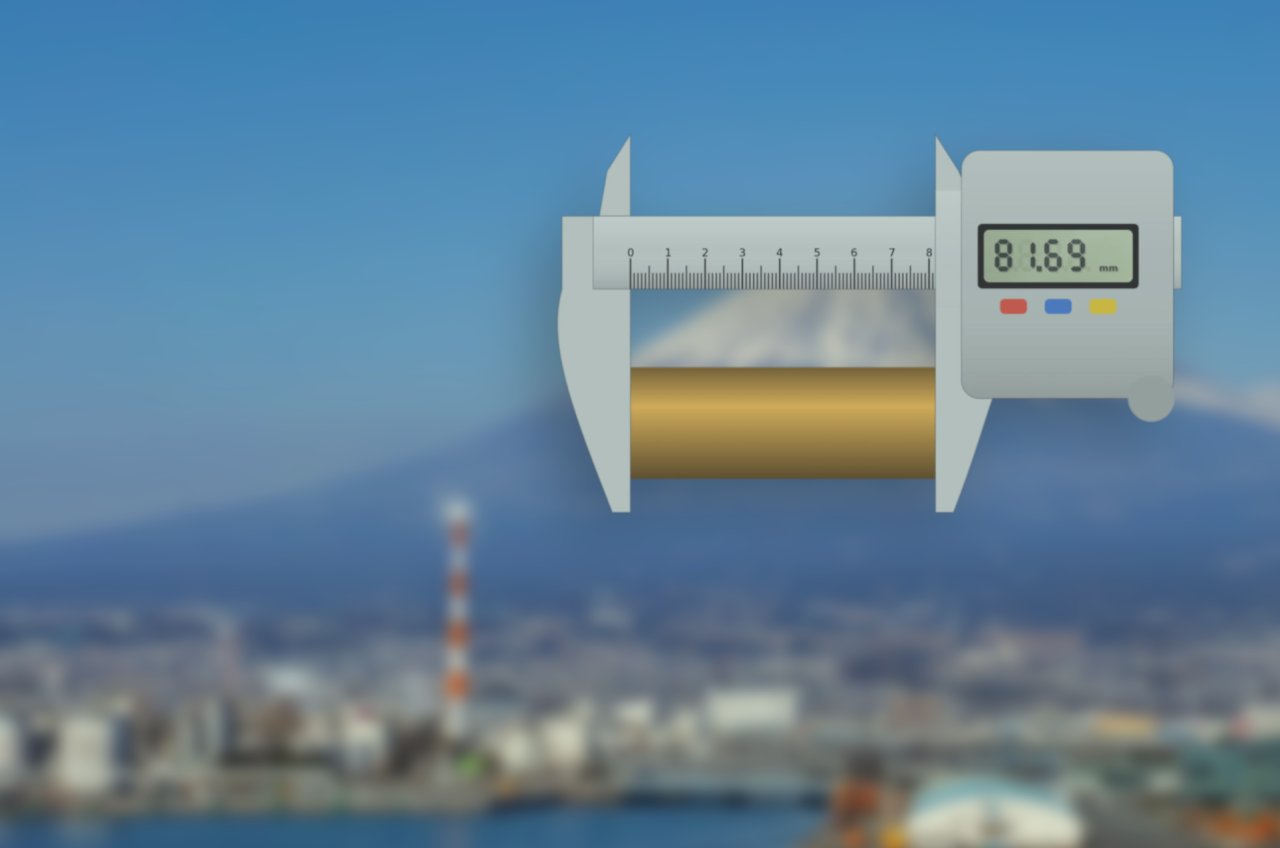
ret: 81.69mm
